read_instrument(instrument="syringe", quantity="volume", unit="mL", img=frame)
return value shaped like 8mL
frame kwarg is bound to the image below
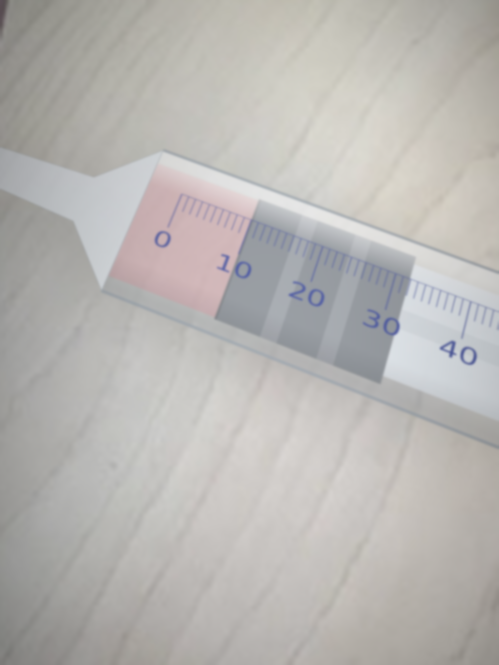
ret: 10mL
